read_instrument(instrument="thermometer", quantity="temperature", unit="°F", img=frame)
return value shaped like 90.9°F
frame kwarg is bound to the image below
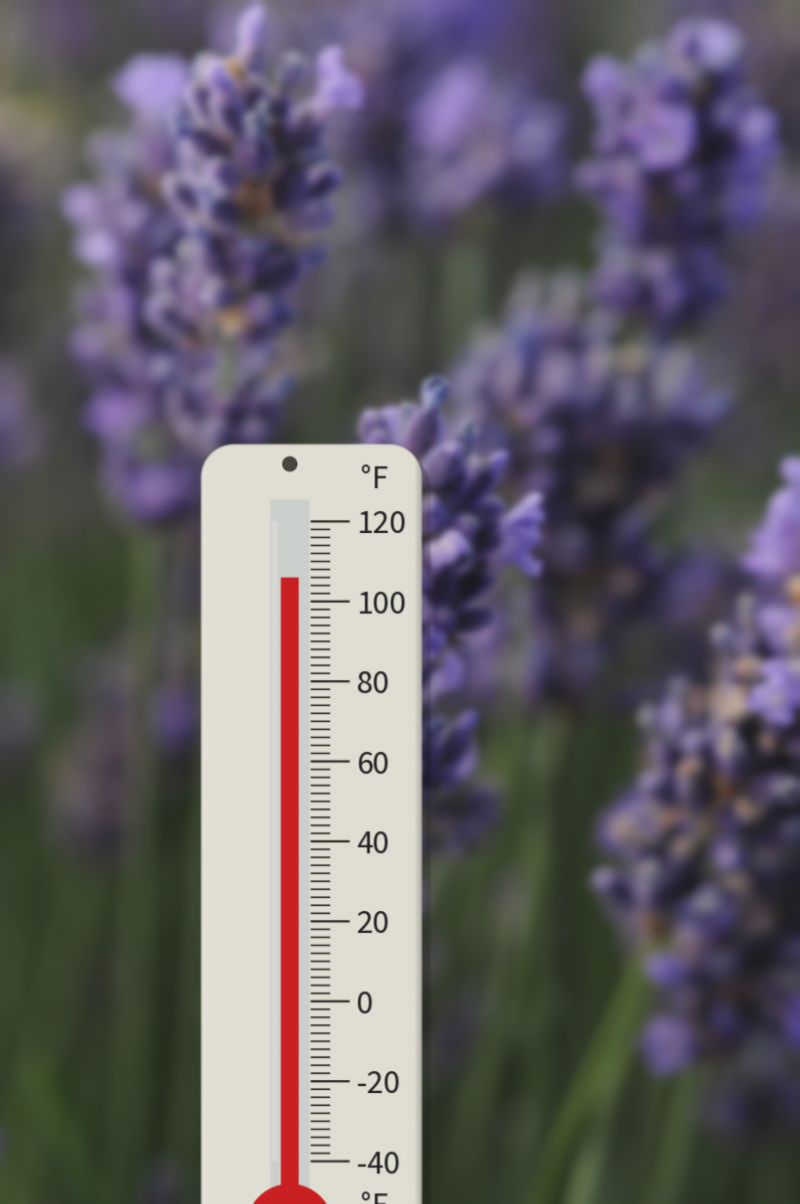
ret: 106°F
